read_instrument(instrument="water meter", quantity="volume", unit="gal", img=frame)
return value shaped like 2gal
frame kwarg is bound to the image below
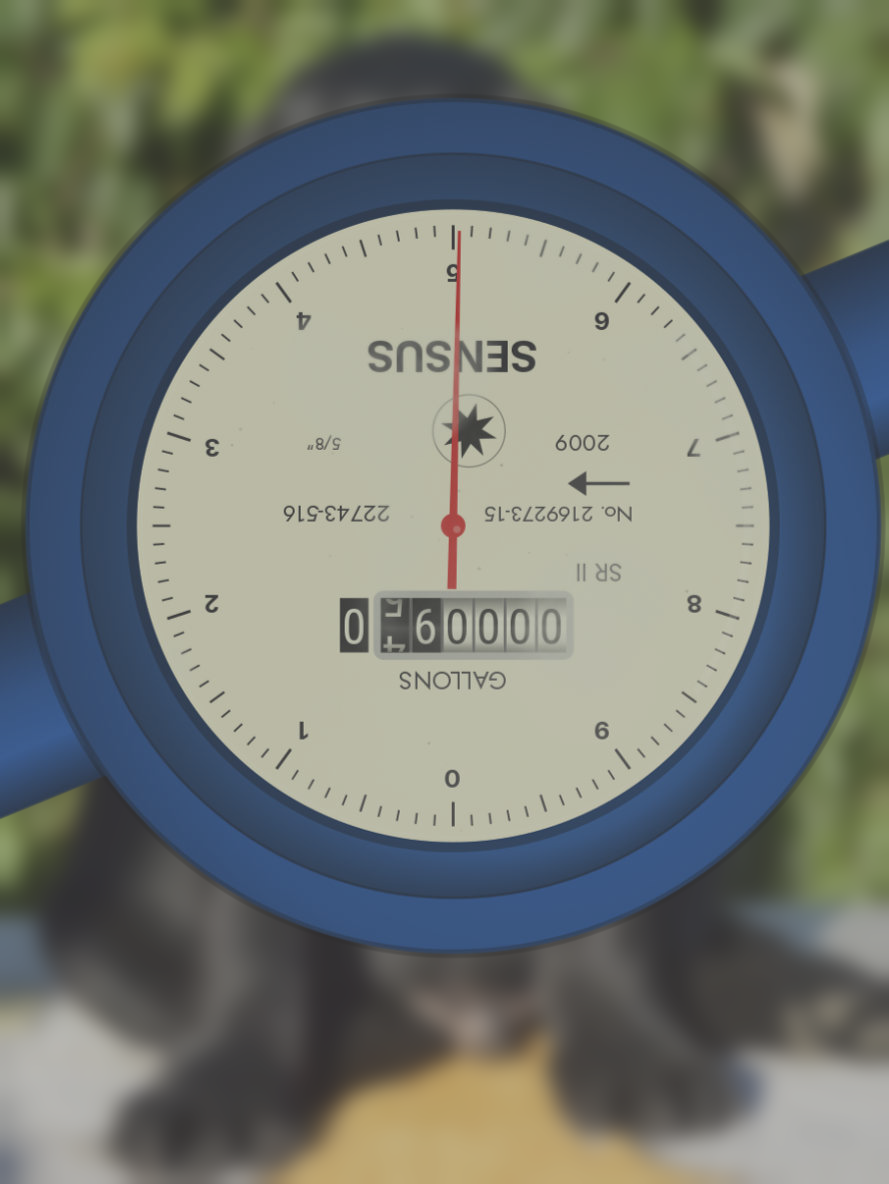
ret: 945.0gal
